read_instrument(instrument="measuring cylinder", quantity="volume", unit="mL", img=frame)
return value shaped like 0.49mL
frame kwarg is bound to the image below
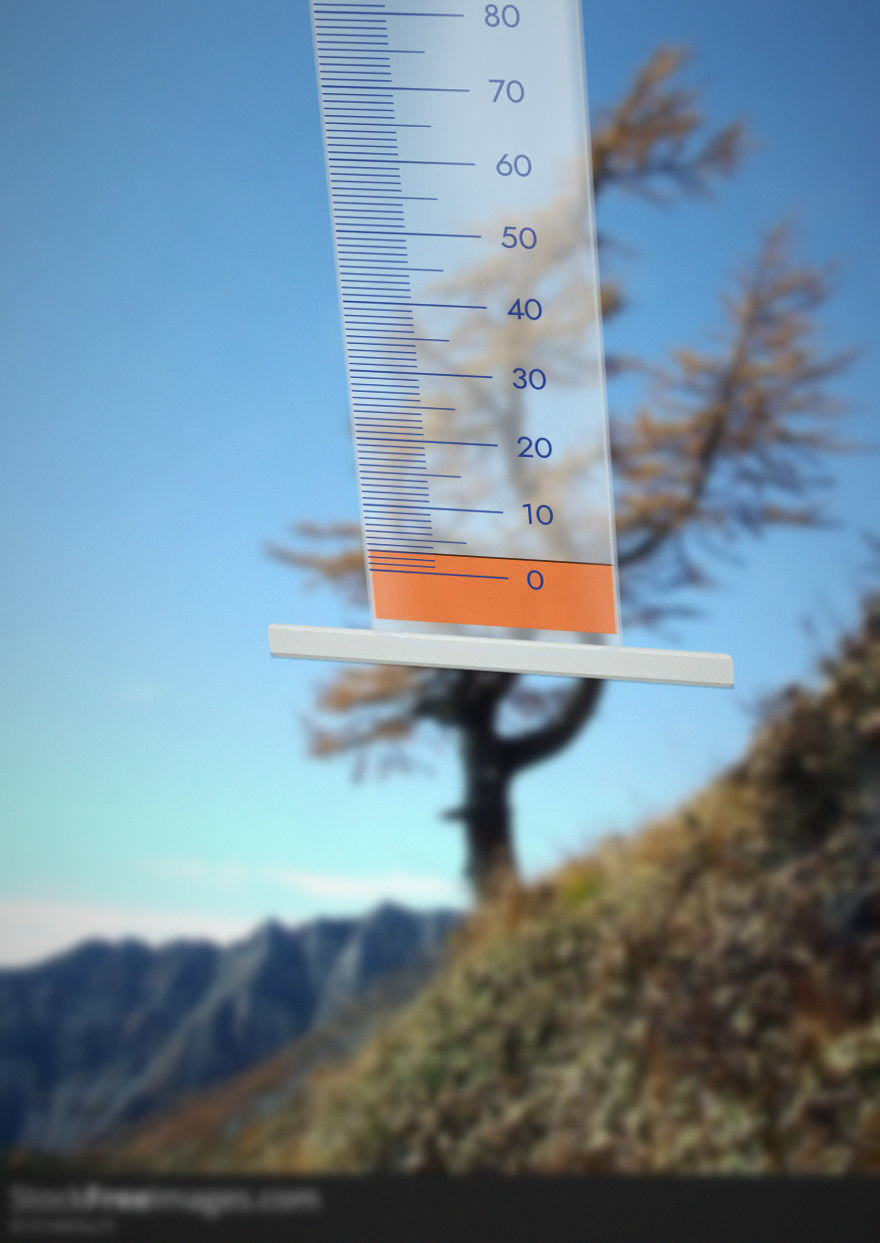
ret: 3mL
